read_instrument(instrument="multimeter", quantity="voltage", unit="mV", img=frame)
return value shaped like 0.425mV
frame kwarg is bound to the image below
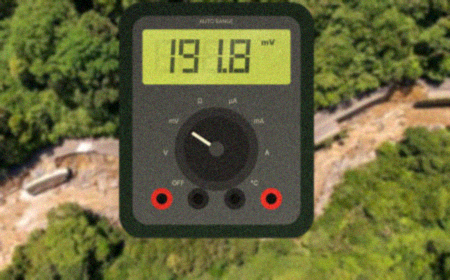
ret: 191.8mV
